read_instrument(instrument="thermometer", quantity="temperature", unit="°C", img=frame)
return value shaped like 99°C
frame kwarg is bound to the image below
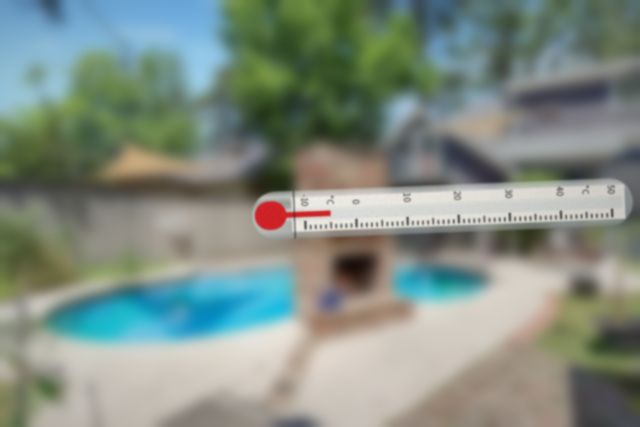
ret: -5°C
